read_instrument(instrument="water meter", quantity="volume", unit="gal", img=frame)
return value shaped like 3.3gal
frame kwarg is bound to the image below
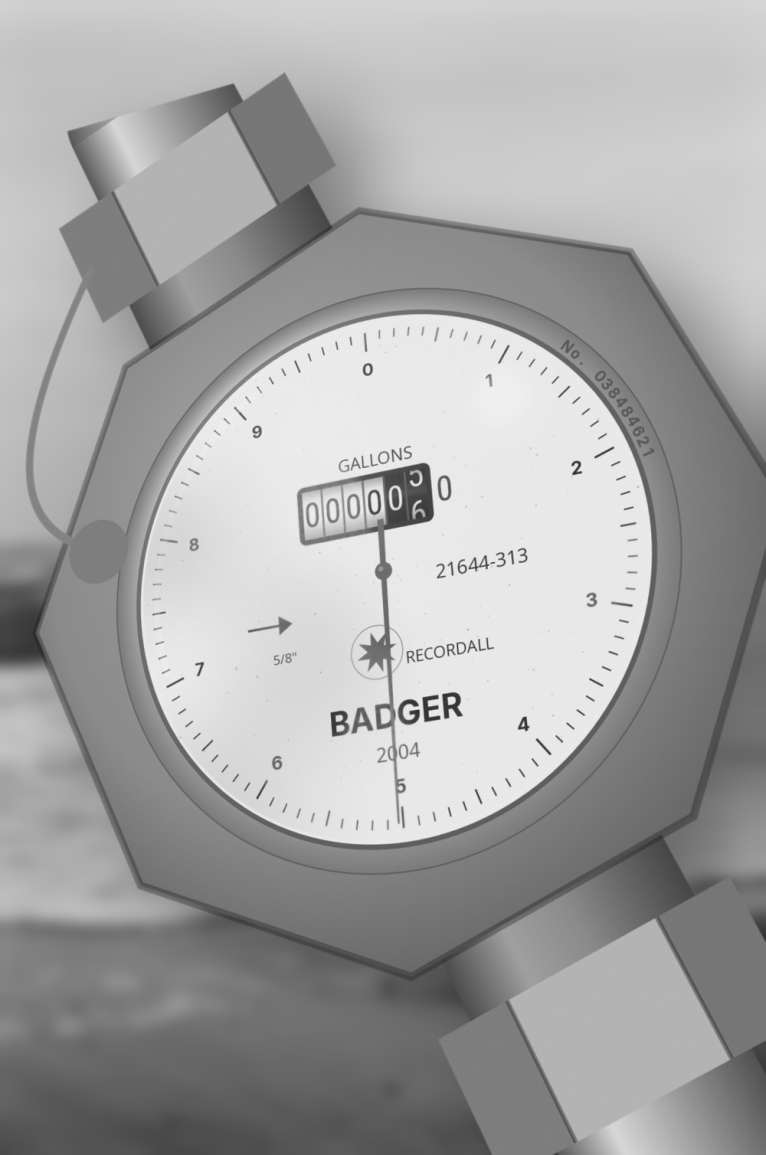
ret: 55.0gal
